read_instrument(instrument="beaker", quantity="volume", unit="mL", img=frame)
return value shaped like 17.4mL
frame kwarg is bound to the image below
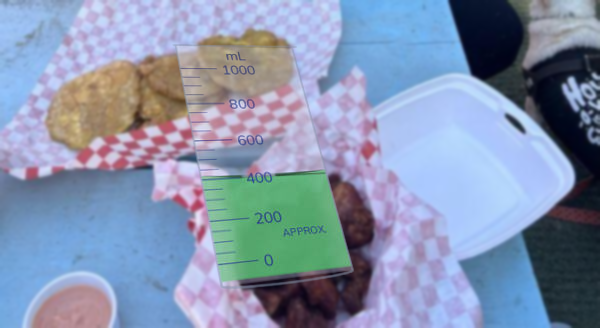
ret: 400mL
